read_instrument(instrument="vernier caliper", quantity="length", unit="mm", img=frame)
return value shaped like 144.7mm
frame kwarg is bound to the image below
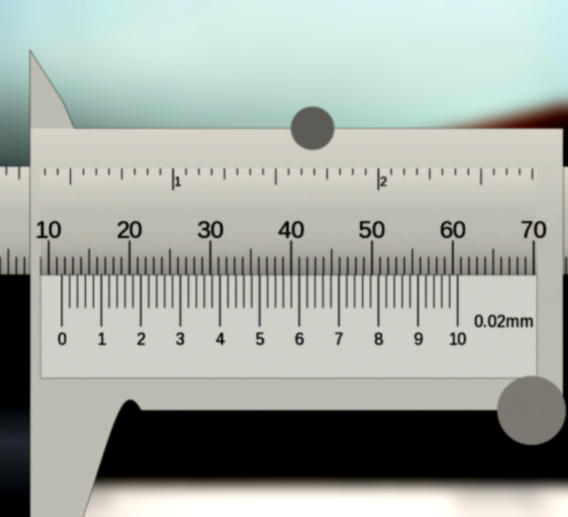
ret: 11.6mm
